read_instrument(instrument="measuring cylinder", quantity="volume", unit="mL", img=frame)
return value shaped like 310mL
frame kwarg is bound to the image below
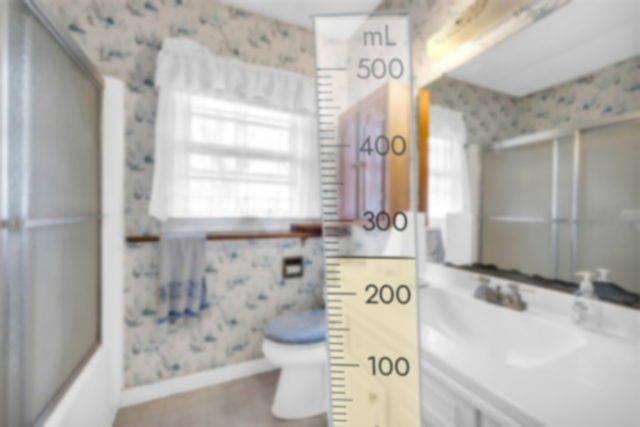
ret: 250mL
